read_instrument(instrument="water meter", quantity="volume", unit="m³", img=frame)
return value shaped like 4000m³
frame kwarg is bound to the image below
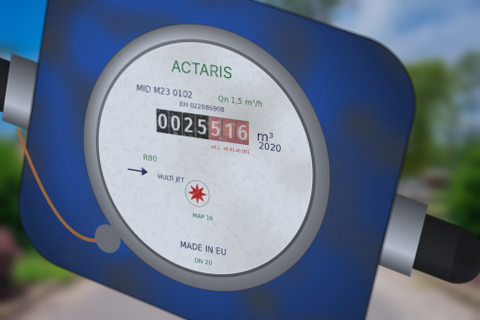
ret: 25.516m³
